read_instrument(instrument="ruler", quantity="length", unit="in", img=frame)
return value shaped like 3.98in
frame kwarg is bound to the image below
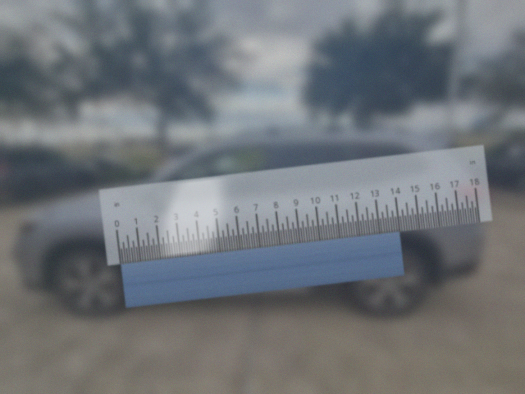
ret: 14in
